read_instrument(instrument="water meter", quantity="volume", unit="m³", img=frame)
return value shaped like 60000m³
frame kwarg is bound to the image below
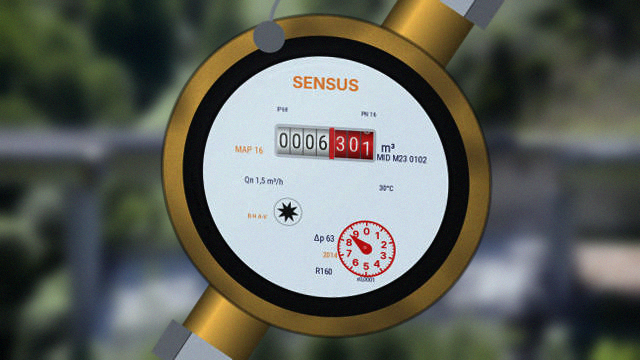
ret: 6.3008m³
